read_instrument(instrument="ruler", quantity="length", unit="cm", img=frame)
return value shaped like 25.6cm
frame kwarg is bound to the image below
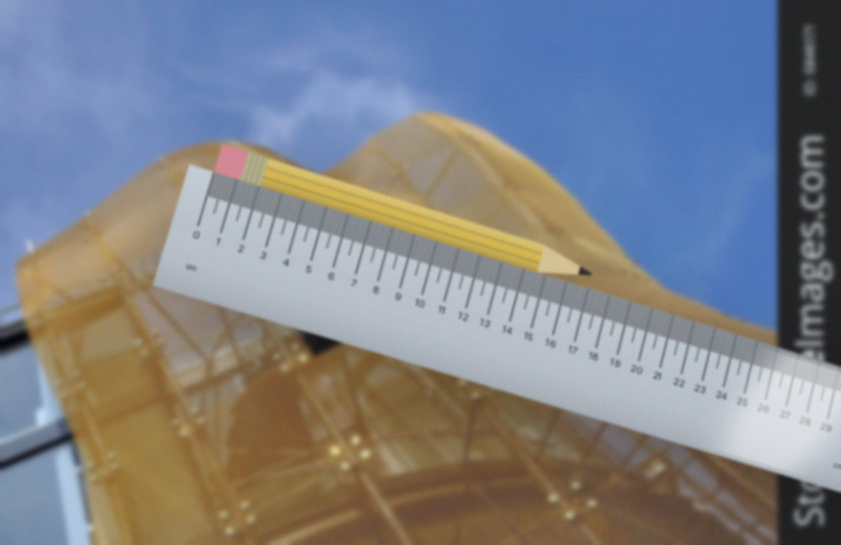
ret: 17cm
